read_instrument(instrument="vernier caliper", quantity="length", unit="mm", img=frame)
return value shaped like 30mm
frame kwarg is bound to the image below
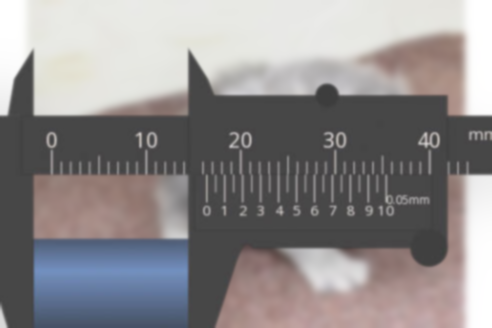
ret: 16.4mm
